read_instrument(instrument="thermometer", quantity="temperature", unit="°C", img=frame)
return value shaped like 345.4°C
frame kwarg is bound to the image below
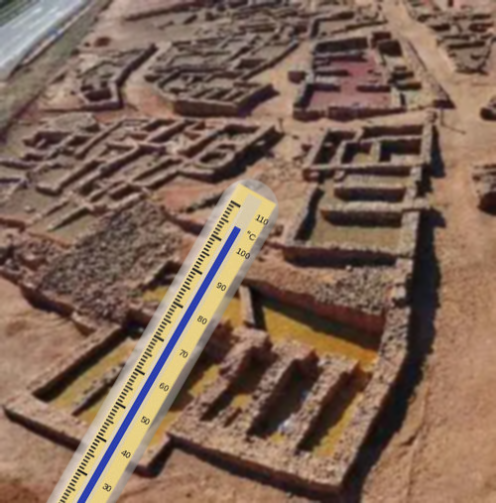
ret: 105°C
